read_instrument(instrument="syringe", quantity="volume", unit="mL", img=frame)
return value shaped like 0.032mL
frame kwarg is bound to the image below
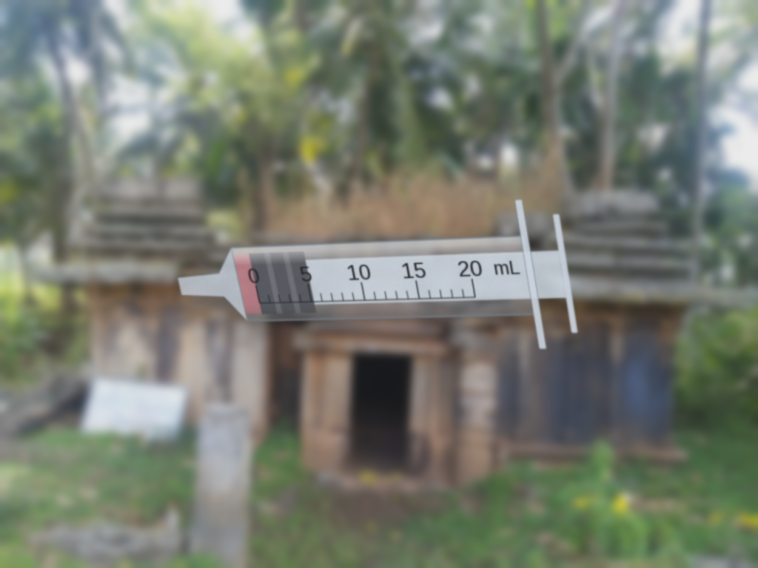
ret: 0mL
